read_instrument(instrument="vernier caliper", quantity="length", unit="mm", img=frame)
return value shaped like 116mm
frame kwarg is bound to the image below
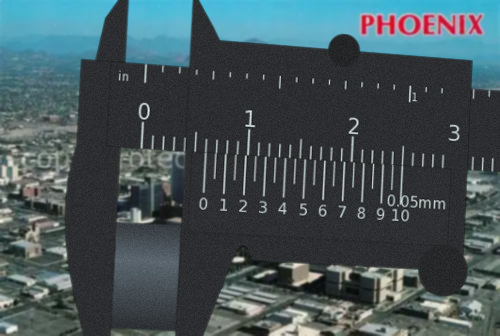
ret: 6.0mm
